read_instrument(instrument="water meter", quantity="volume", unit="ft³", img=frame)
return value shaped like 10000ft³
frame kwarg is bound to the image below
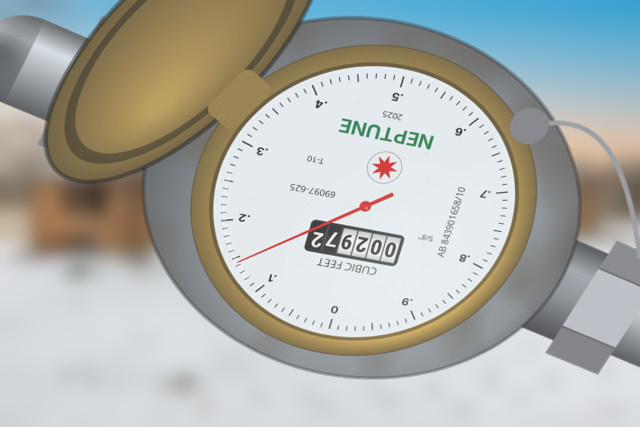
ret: 2972.14ft³
